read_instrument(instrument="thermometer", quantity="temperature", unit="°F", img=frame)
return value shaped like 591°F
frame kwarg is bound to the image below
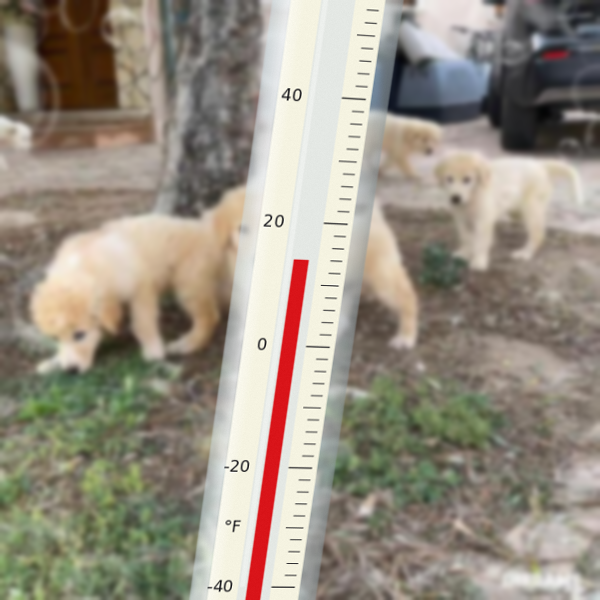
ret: 14°F
